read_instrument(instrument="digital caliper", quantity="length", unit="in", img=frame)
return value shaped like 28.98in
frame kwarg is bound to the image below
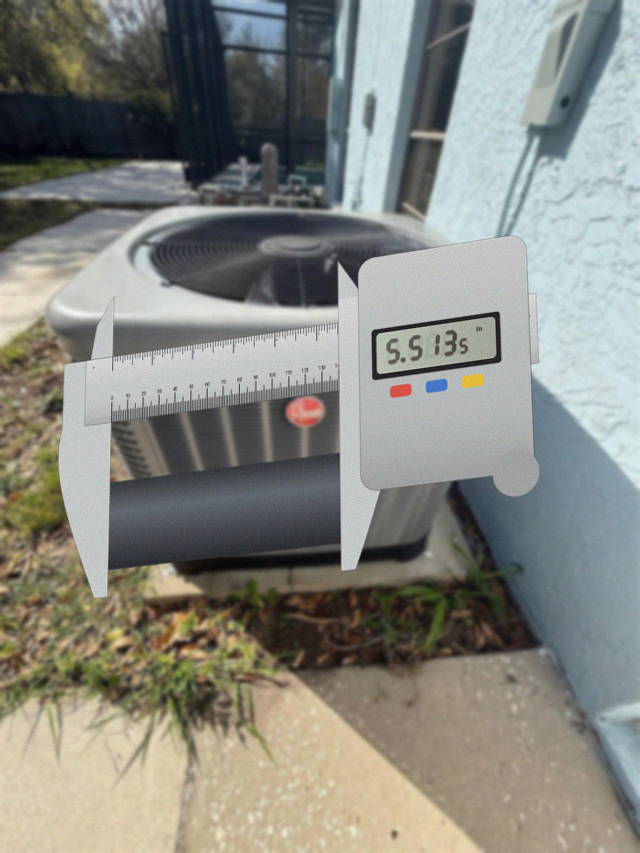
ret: 5.5135in
